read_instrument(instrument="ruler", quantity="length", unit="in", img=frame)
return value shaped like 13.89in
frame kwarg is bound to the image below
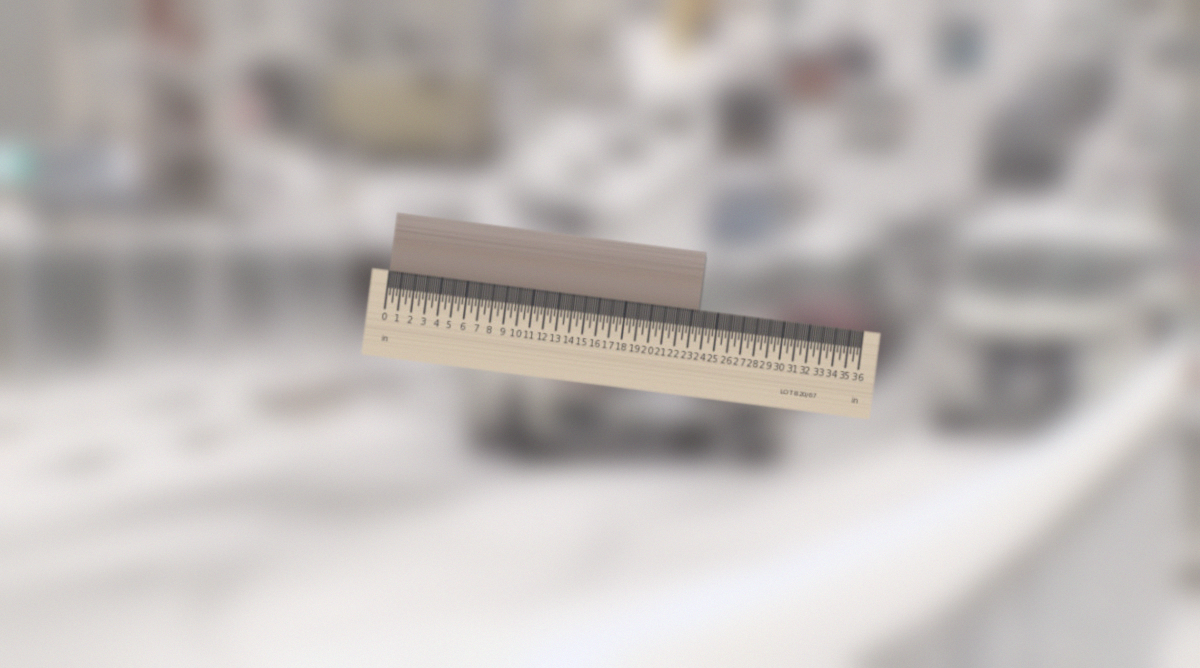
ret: 23.5in
